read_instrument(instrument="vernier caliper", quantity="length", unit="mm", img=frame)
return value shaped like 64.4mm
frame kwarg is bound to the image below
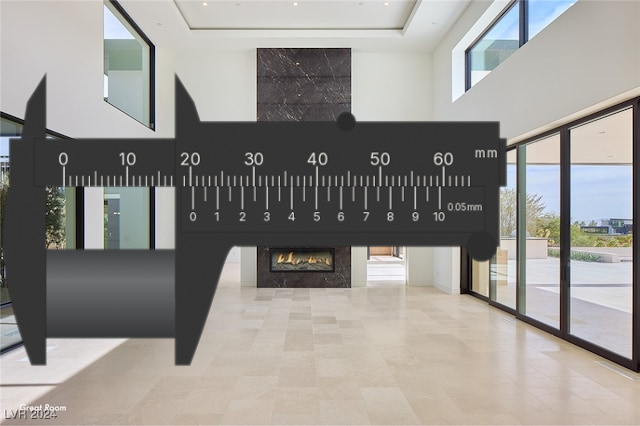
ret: 20.4mm
